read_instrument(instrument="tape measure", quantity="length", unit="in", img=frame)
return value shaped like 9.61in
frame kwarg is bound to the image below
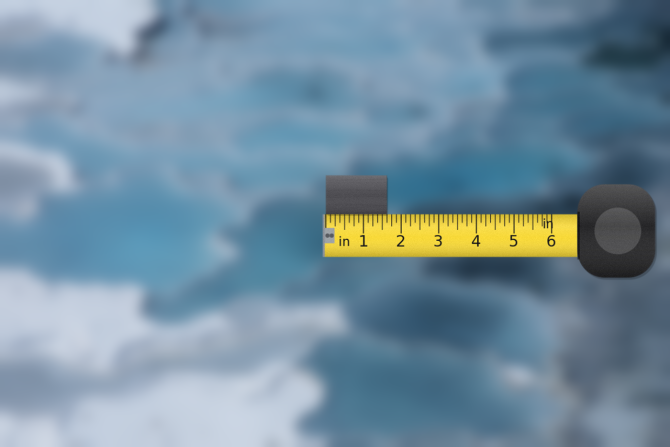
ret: 1.625in
